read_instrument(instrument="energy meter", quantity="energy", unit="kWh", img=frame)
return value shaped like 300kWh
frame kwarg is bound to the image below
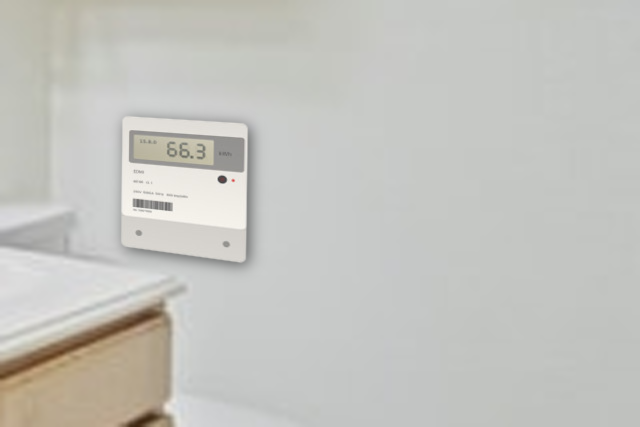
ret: 66.3kWh
